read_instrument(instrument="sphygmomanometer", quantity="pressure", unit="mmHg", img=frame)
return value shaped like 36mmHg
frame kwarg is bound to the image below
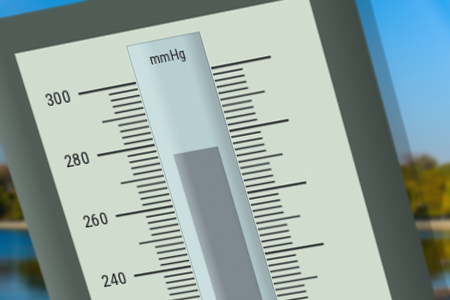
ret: 276mmHg
